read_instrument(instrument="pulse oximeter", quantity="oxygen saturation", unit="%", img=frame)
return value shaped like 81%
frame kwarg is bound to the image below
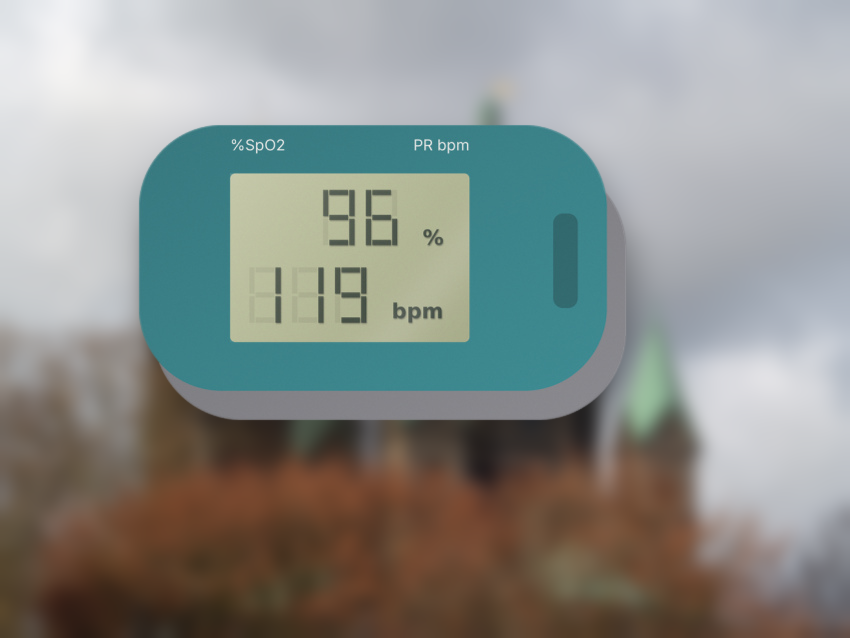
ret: 96%
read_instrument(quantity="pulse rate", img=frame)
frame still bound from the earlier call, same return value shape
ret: 119bpm
